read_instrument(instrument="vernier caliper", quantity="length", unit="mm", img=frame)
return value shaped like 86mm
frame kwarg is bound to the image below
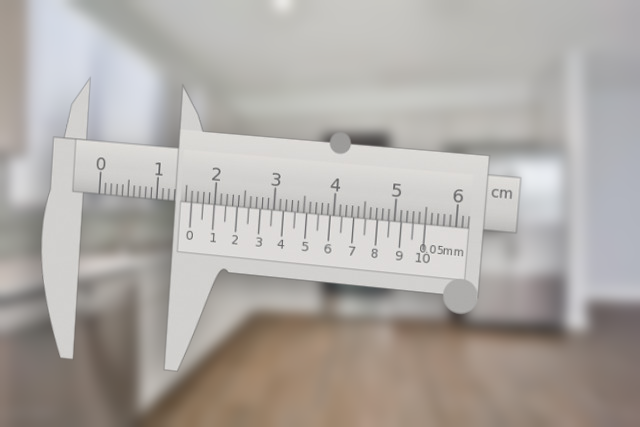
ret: 16.0mm
